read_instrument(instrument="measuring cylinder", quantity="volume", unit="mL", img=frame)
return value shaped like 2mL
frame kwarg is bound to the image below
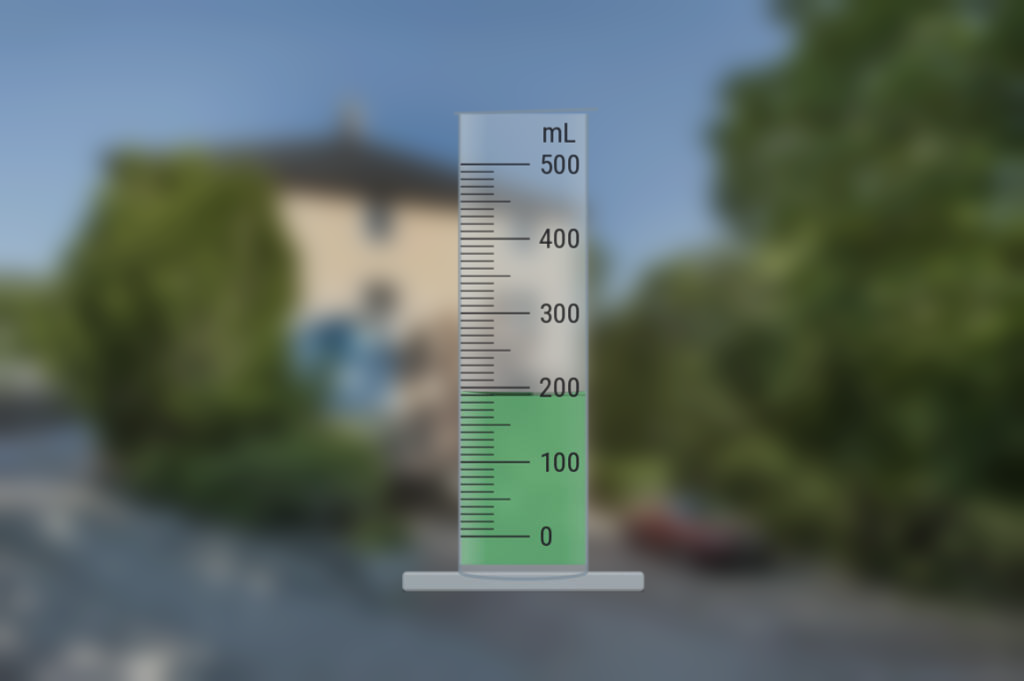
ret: 190mL
